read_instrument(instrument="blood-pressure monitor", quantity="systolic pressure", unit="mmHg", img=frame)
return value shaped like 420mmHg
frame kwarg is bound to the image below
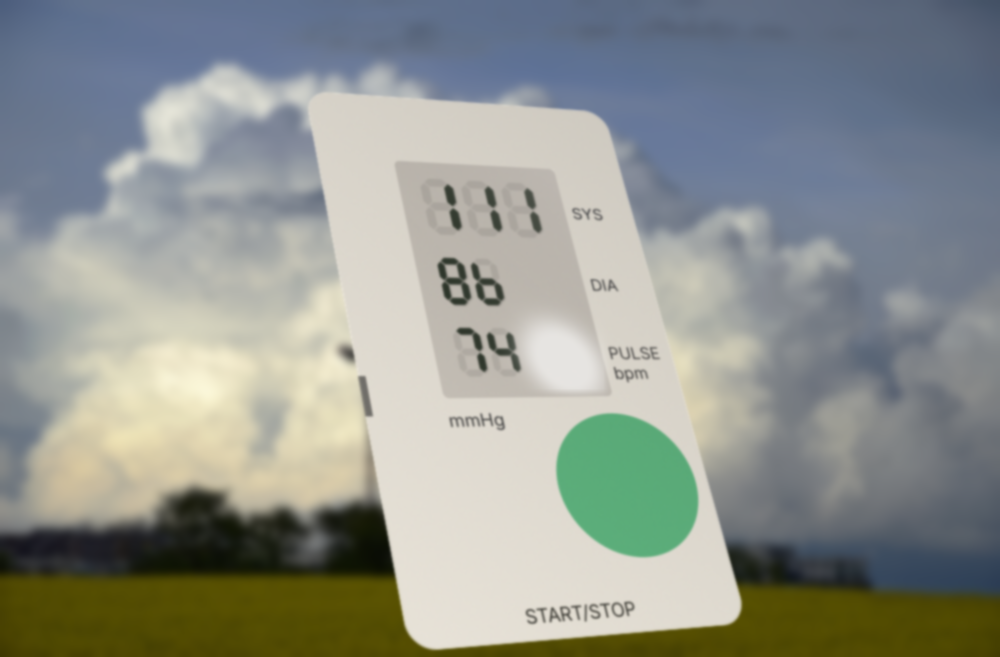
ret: 111mmHg
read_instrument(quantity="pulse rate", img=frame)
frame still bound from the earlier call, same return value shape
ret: 74bpm
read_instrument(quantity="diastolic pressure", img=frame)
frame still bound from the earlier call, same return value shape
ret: 86mmHg
